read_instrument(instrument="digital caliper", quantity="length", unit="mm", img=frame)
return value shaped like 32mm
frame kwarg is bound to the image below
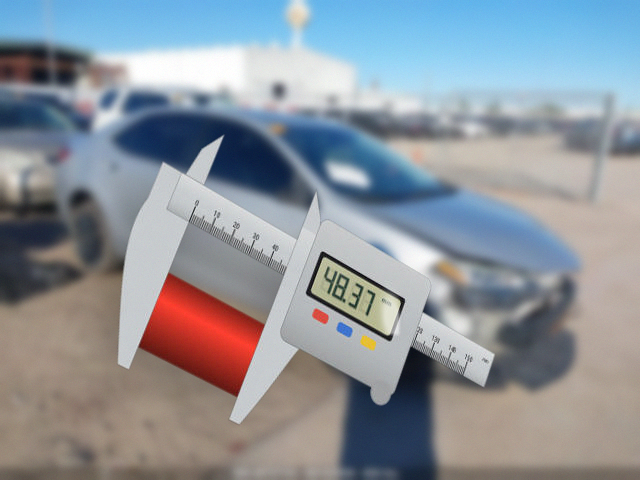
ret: 48.37mm
